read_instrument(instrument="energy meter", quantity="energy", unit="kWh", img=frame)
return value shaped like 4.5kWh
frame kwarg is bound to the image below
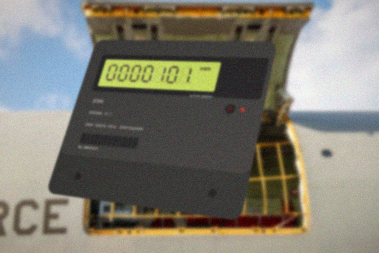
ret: 101kWh
